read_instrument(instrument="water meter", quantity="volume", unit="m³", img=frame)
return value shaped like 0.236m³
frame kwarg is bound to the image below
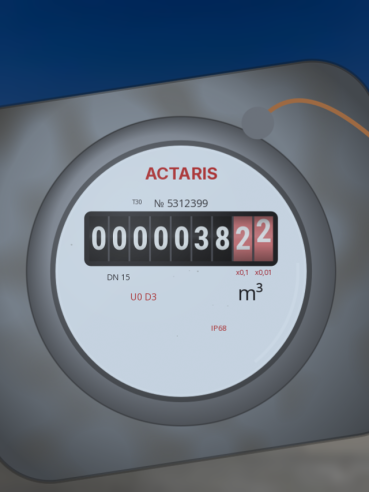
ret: 38.22m³
